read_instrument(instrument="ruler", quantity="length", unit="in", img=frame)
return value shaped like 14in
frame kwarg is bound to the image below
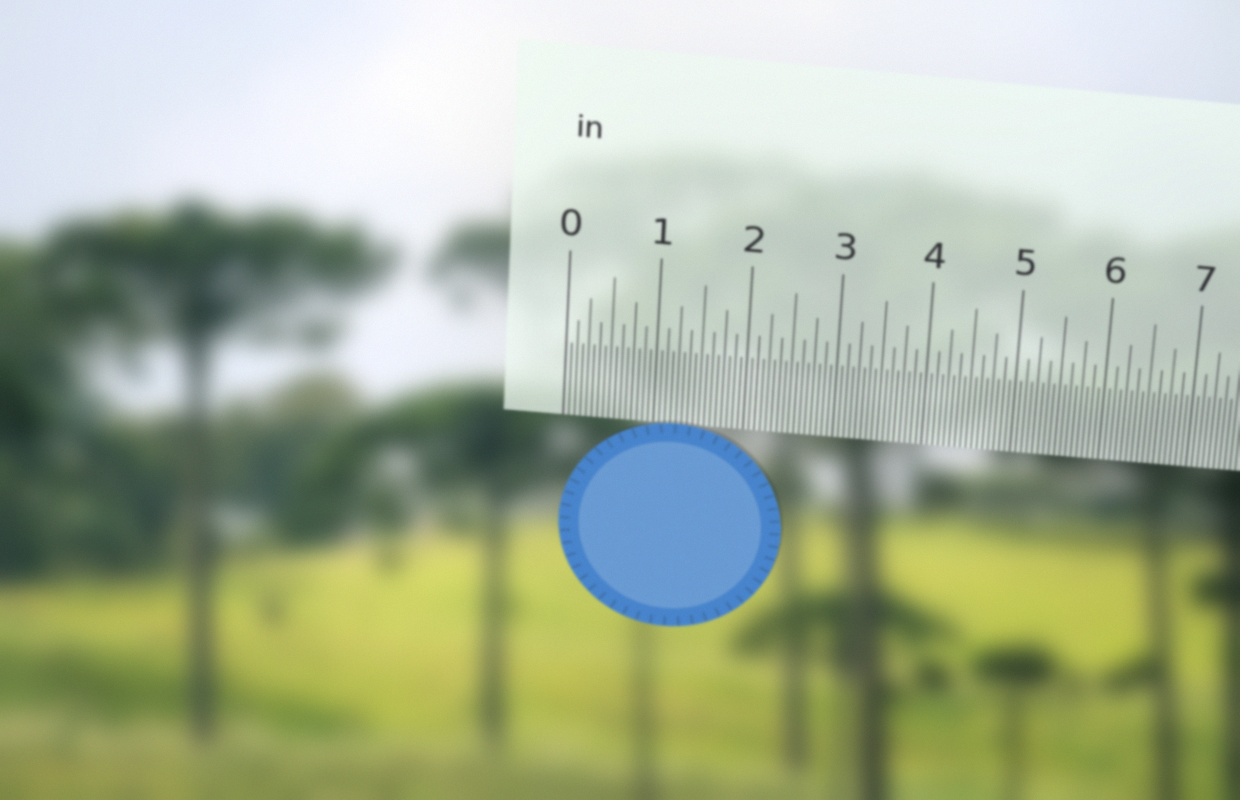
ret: 2.5in
